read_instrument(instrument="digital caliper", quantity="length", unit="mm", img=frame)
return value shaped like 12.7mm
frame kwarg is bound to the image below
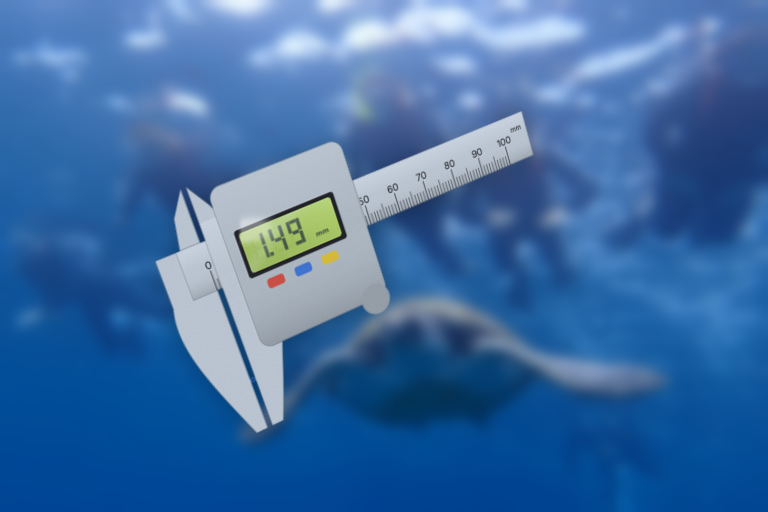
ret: 1.49mm
